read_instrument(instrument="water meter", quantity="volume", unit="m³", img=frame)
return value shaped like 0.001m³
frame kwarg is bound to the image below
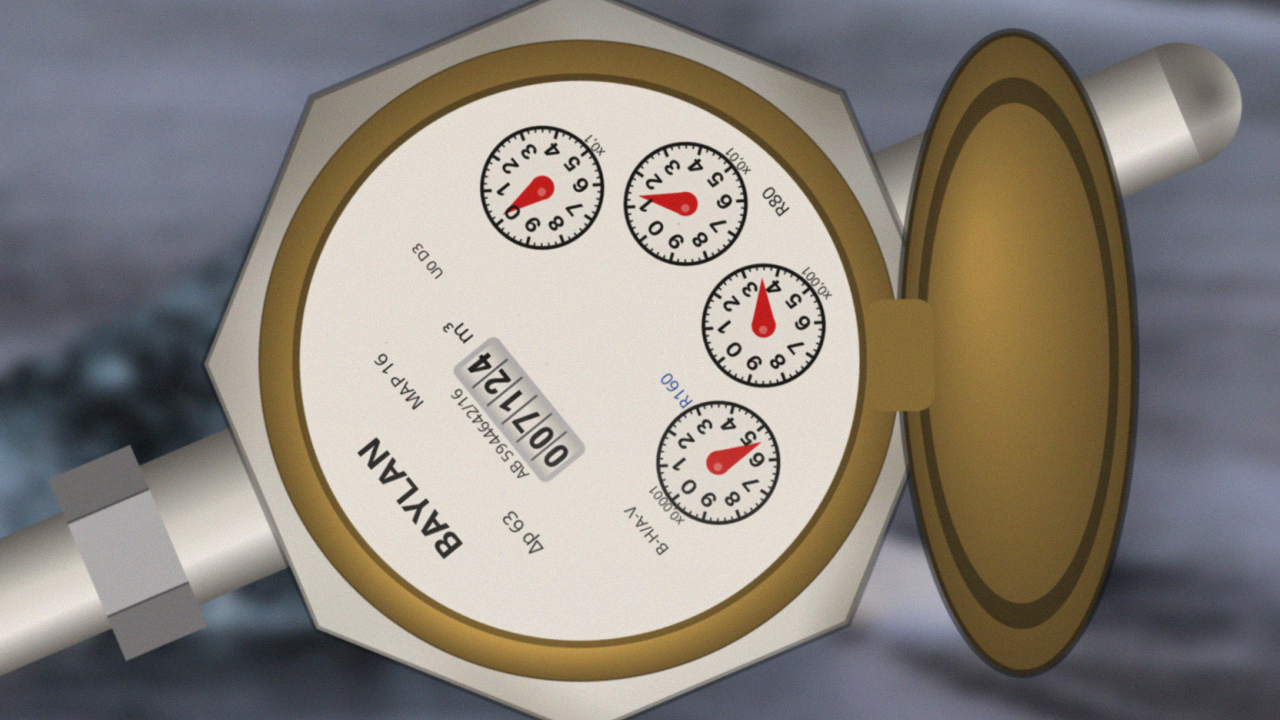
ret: 7124.0135m³
